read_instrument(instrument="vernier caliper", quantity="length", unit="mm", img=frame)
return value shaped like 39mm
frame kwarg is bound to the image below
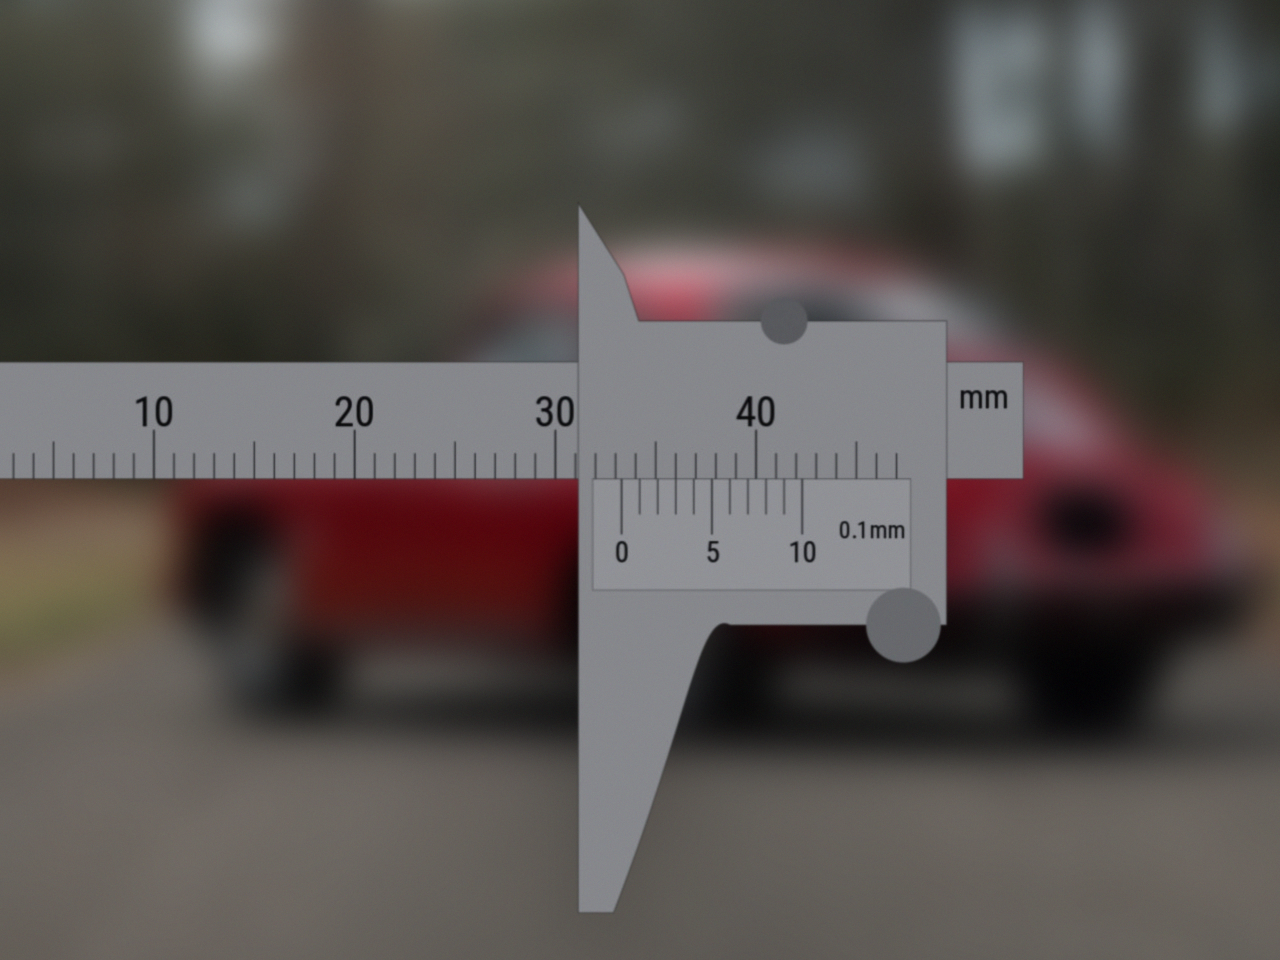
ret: 33.3mm
